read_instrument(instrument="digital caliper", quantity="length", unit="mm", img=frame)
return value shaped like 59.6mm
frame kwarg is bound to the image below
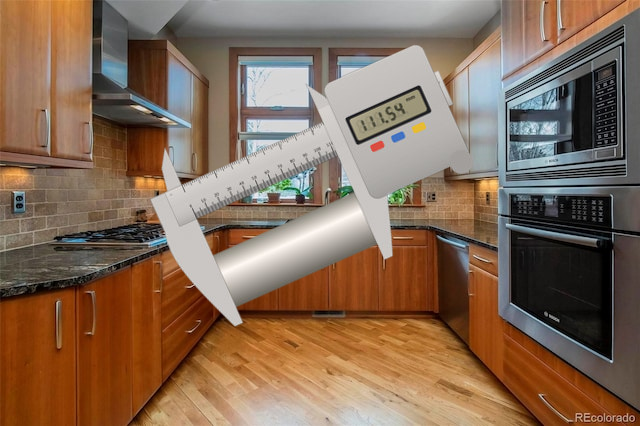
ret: 111.54mm
